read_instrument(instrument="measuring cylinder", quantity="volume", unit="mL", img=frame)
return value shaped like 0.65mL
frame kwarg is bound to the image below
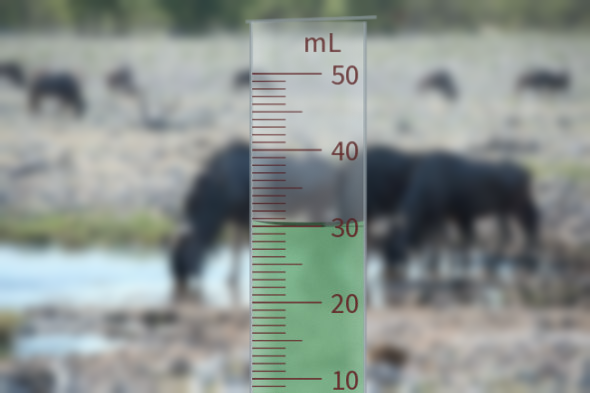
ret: 30mL
